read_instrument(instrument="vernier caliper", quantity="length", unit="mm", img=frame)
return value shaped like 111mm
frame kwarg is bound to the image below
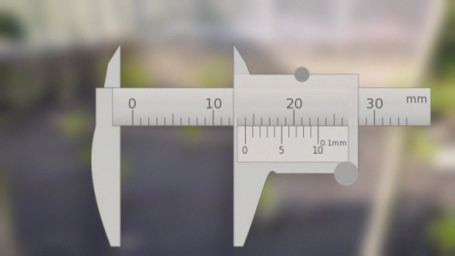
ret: 14.0mm
